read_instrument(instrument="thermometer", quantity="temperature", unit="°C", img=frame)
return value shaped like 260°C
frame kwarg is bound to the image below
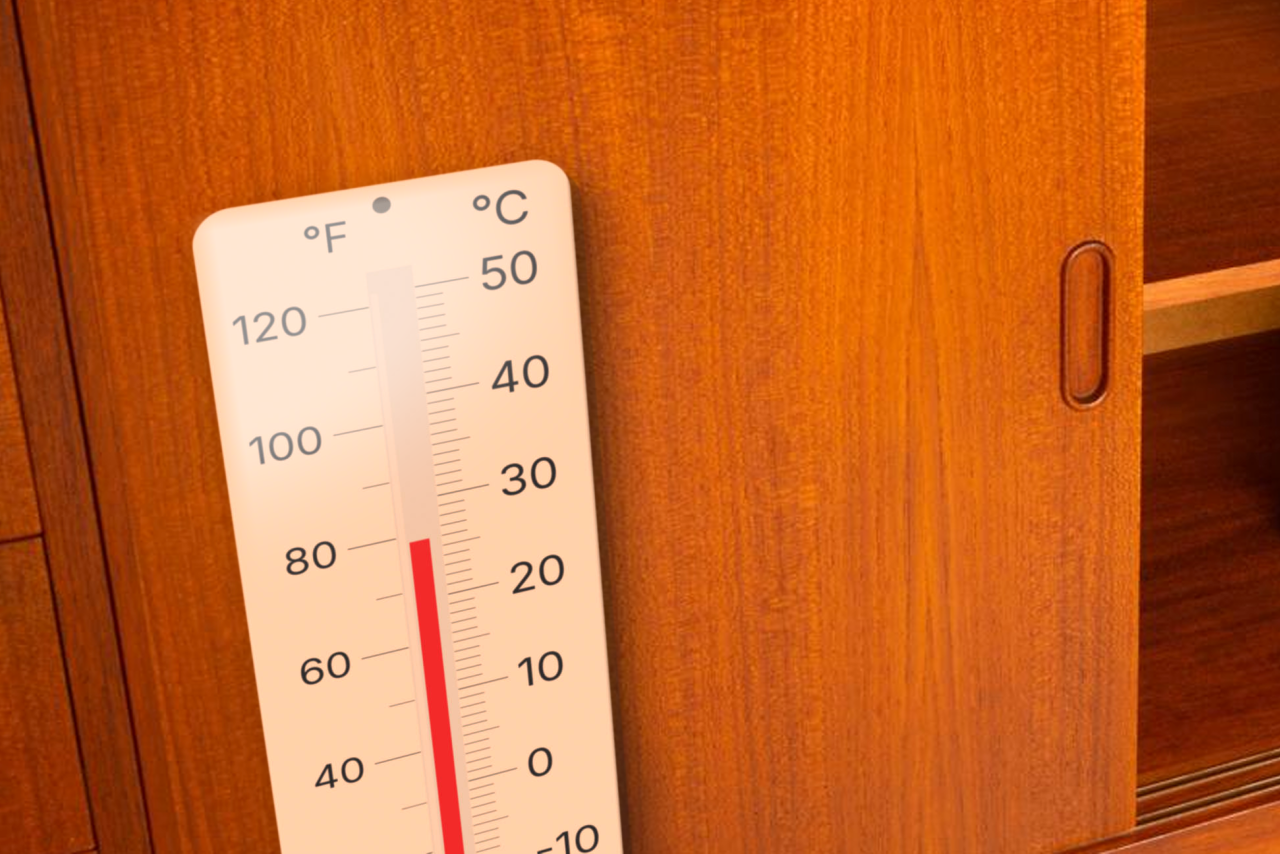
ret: 26°C
